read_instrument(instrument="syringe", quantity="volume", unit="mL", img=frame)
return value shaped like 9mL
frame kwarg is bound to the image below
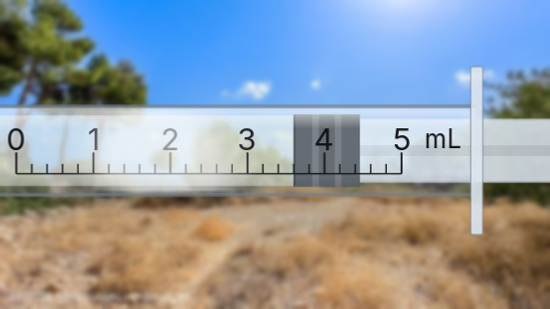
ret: 3.6mL
